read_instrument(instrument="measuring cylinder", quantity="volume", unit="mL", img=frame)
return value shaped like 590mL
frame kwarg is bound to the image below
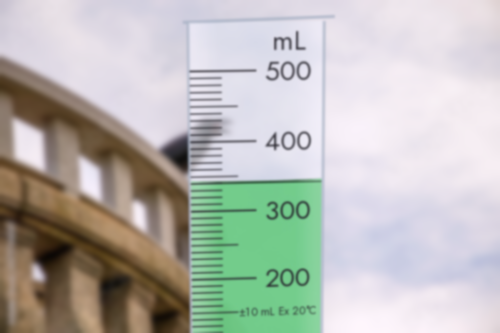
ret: 340mL
